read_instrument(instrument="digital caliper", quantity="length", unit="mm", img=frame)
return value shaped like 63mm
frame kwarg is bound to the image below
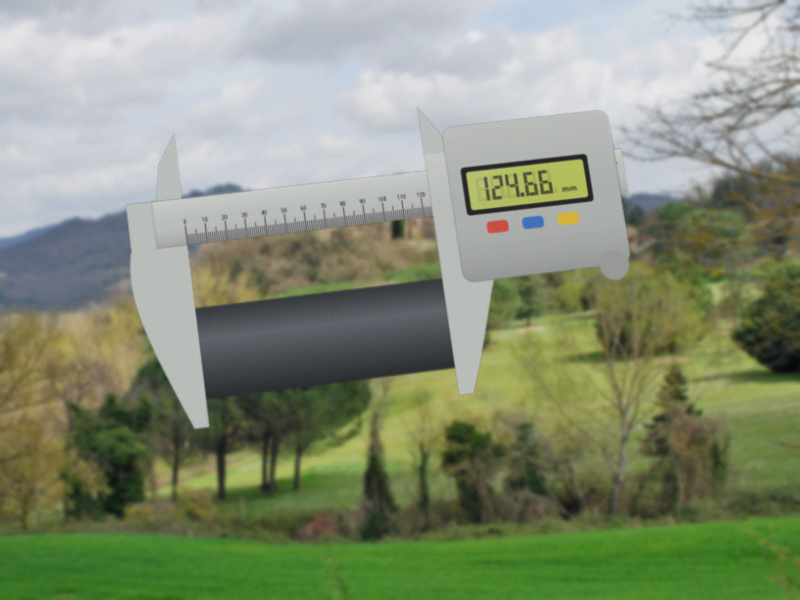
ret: 124.66mm
